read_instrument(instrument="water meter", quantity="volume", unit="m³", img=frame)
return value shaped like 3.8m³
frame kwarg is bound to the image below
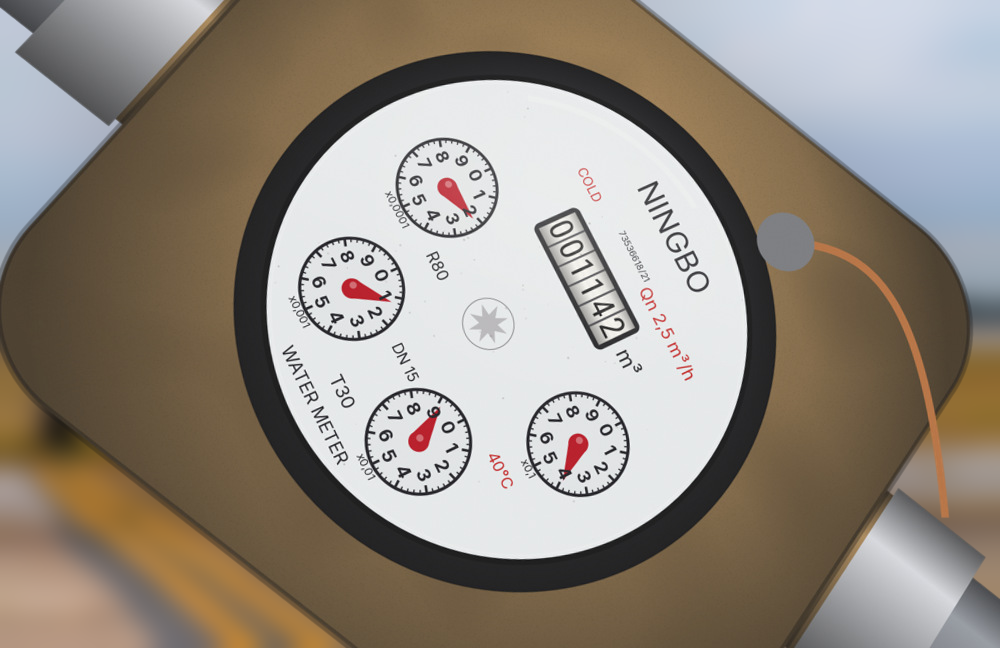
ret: 1142.3912m³
